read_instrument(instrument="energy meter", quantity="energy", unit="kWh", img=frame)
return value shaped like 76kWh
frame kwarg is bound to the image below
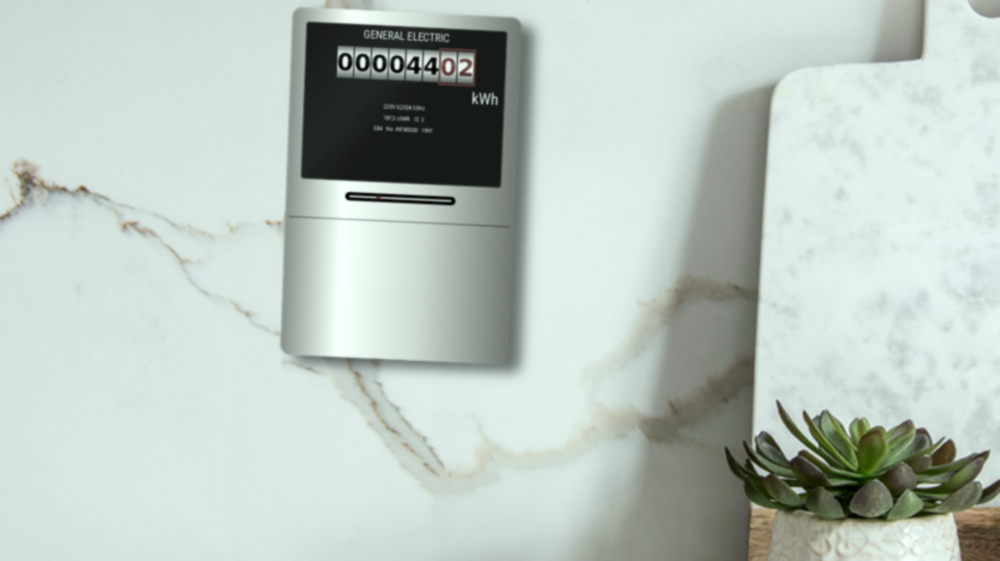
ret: 44.02kWh
